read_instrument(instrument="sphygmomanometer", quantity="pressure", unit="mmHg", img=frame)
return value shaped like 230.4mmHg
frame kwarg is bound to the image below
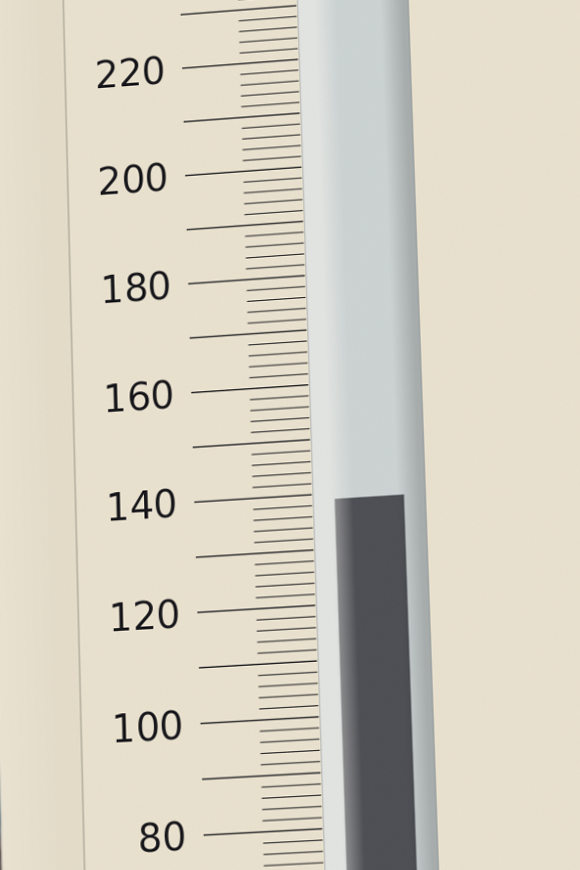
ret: 139mmHg
